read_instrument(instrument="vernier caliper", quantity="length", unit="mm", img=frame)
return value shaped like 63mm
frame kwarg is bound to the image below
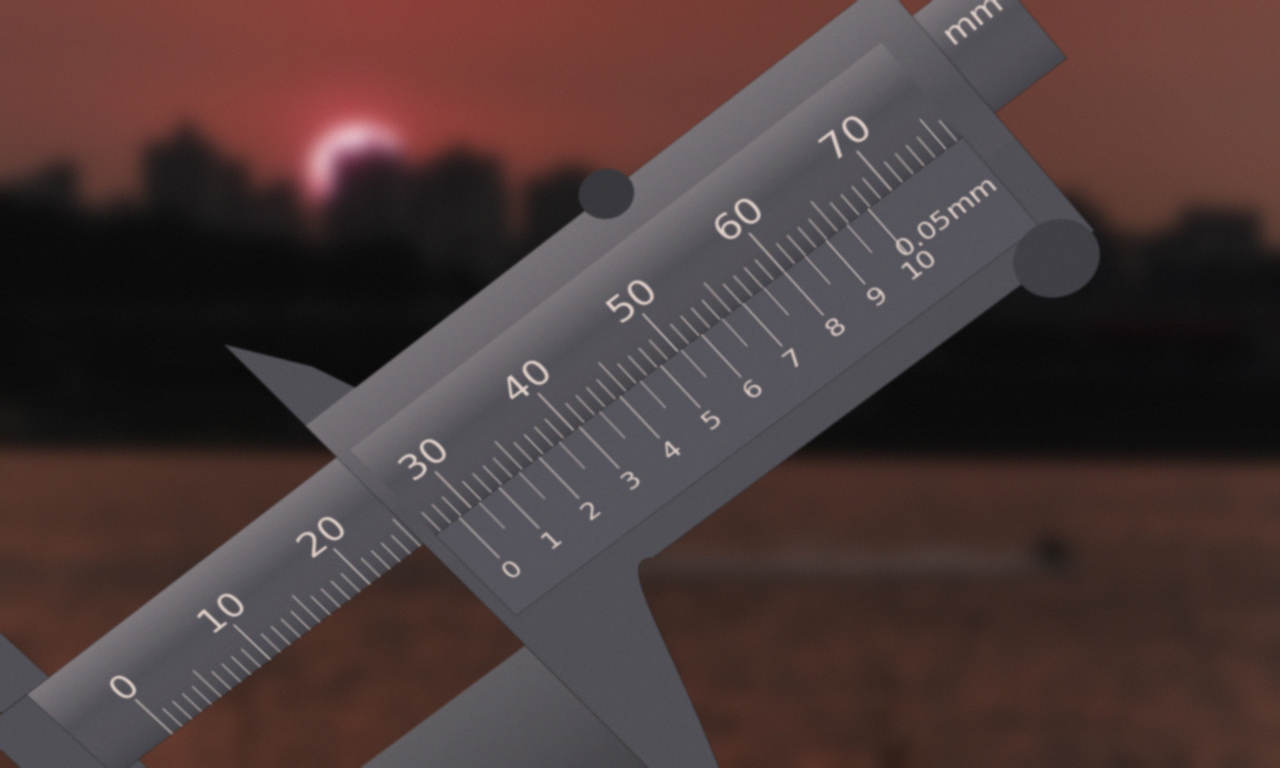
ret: 28.8mm
